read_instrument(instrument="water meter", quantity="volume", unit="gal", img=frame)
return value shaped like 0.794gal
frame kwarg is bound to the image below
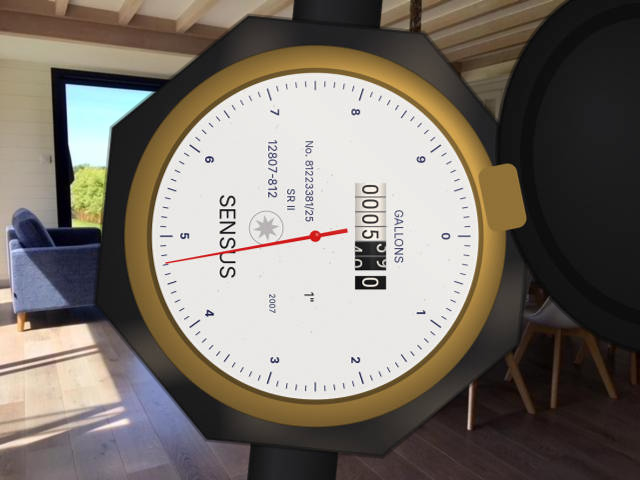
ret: 5394.7gal
